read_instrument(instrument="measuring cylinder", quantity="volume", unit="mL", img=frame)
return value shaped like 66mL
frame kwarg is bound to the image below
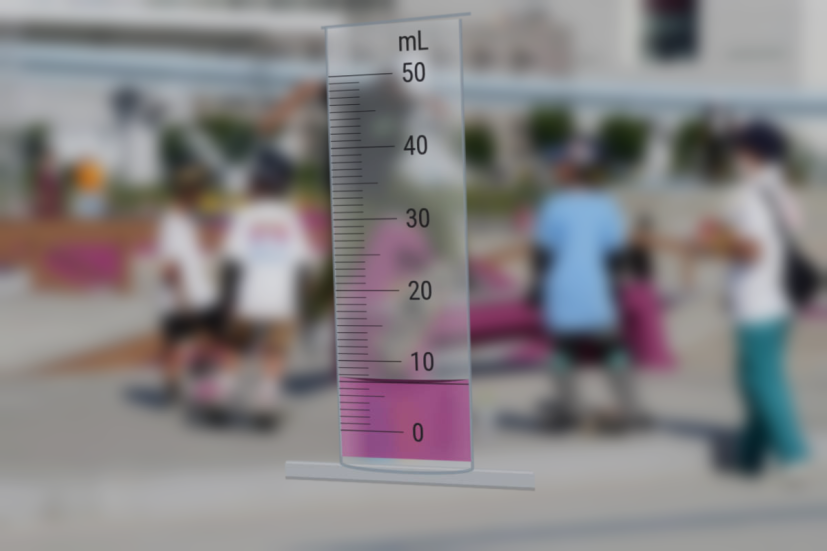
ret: 7mL
